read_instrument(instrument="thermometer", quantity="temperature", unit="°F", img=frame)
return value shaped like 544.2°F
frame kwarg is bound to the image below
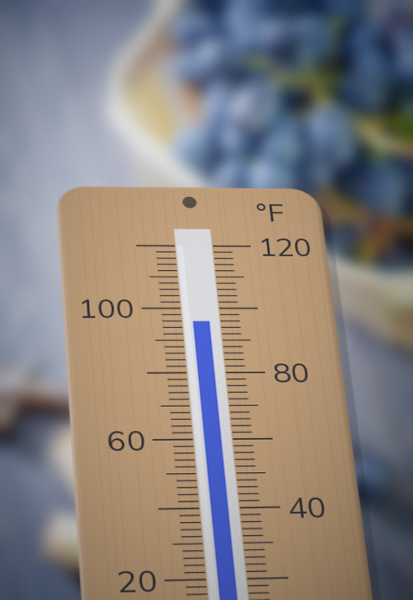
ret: 96°F
